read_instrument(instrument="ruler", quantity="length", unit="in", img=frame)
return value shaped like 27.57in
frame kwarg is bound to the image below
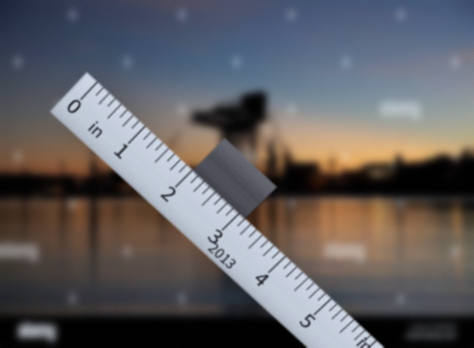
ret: 1.125in
